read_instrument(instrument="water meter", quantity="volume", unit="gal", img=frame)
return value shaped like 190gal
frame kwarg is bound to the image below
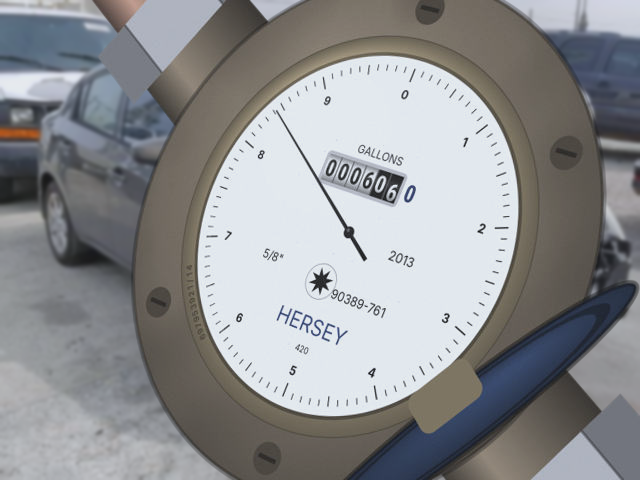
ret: 6058.4gal
